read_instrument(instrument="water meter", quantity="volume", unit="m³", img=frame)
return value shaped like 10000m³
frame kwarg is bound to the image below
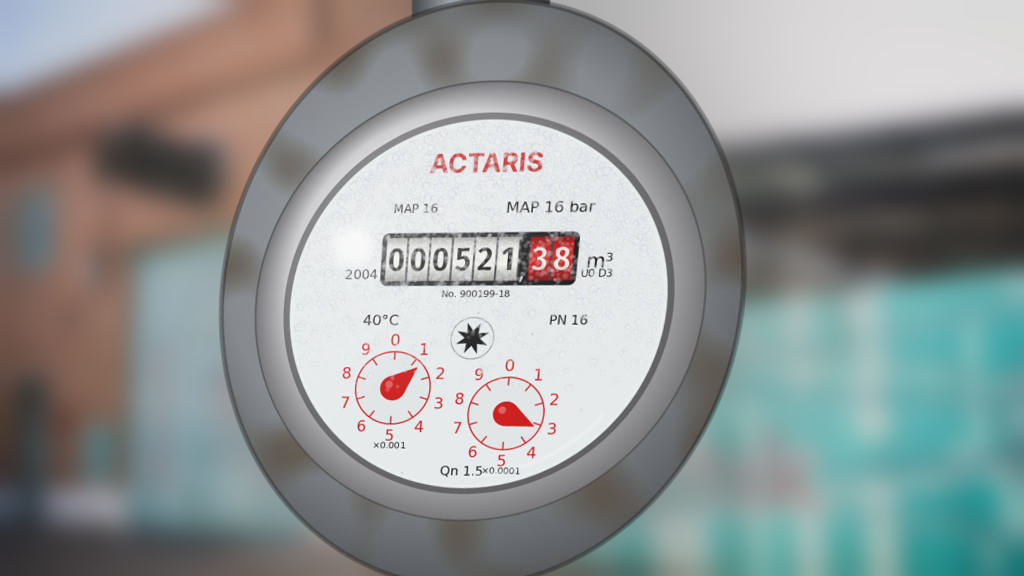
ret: 521.3813m³
